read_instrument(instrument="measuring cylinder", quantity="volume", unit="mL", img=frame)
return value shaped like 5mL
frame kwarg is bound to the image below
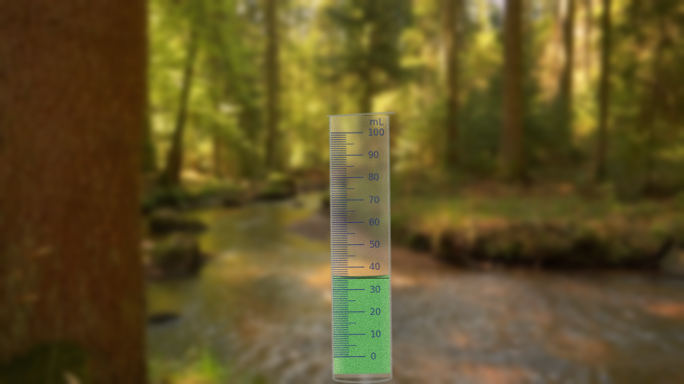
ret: 35mL
